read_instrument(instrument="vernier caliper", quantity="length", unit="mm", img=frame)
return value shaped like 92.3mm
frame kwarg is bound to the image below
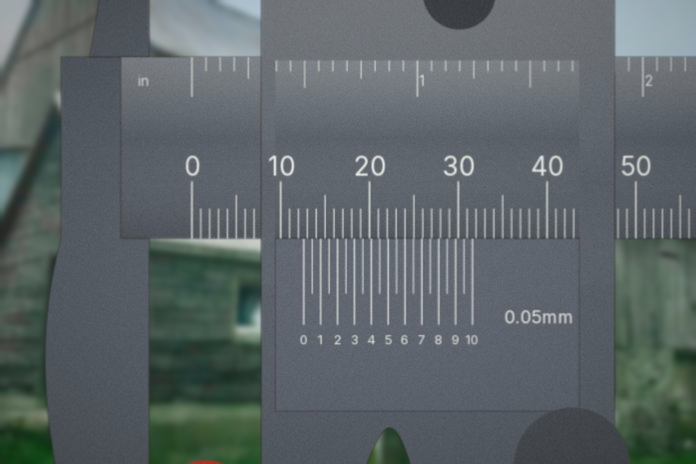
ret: 12.6mm
